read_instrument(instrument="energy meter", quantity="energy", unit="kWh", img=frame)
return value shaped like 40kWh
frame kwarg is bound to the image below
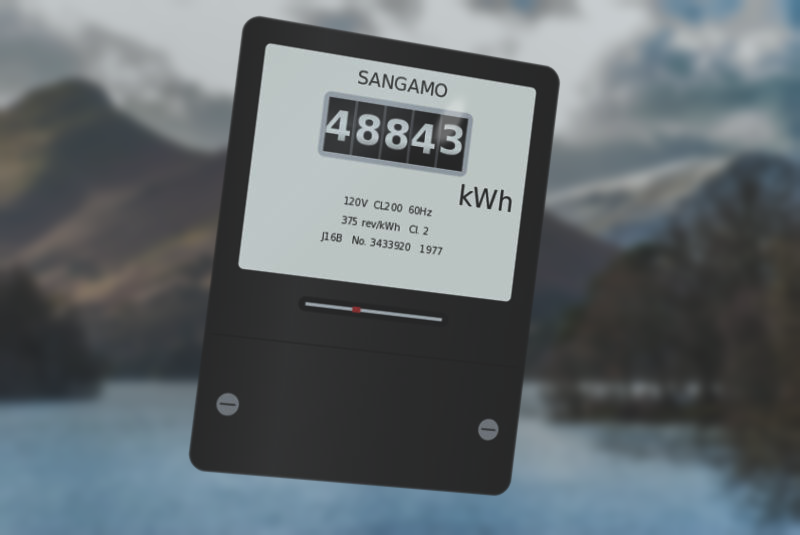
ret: 48843kWh
